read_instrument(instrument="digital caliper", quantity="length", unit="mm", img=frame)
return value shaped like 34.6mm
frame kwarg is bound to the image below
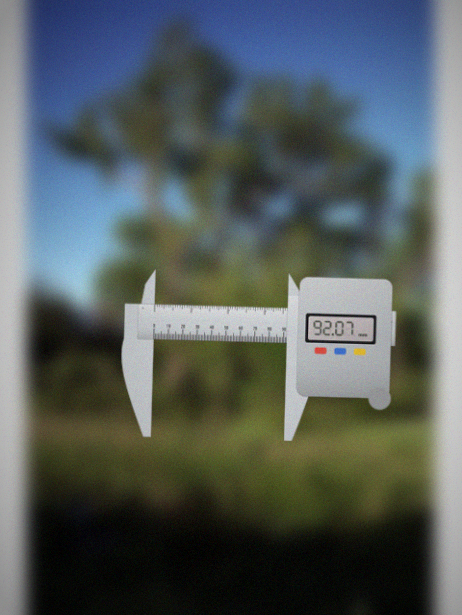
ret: 92.07mm
